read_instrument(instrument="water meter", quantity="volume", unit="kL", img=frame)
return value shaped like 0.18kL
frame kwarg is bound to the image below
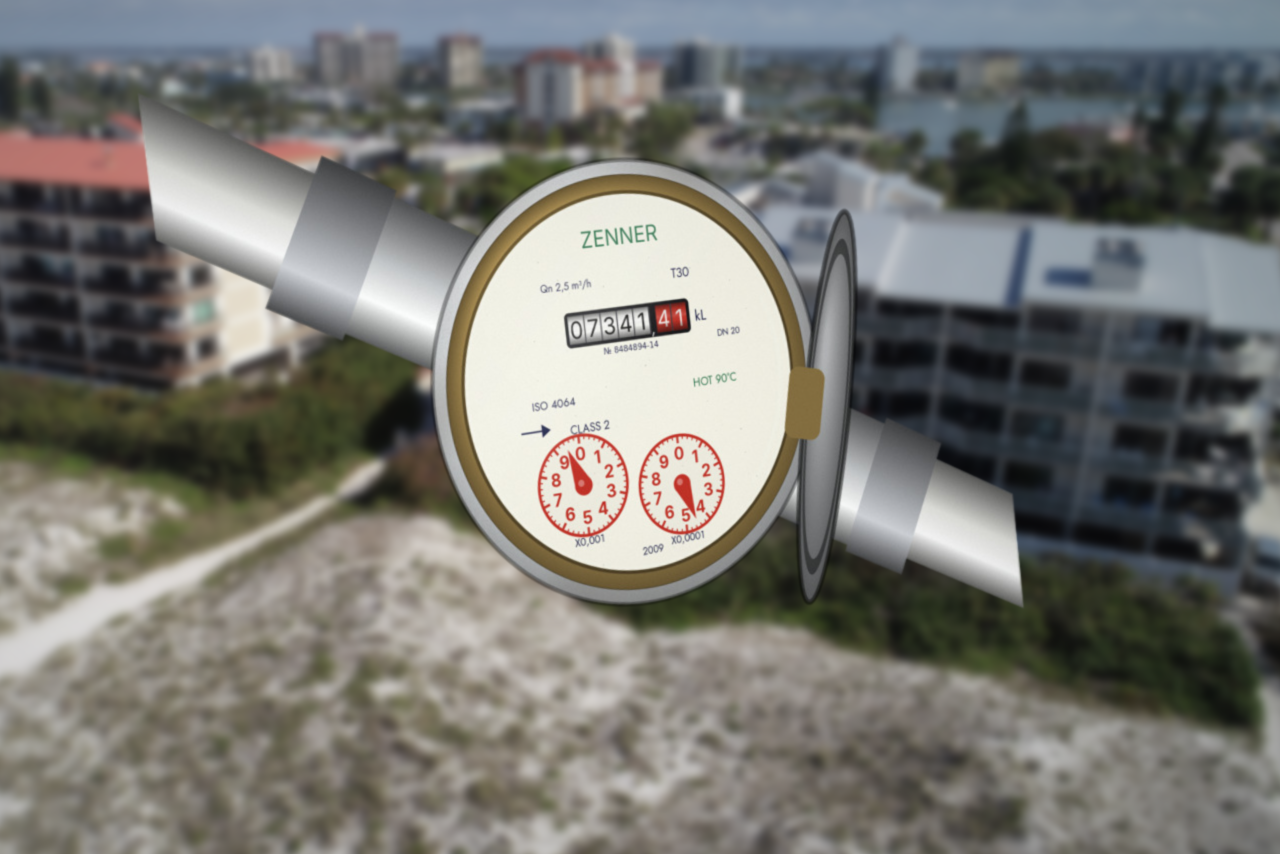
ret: 7341.4094kL
